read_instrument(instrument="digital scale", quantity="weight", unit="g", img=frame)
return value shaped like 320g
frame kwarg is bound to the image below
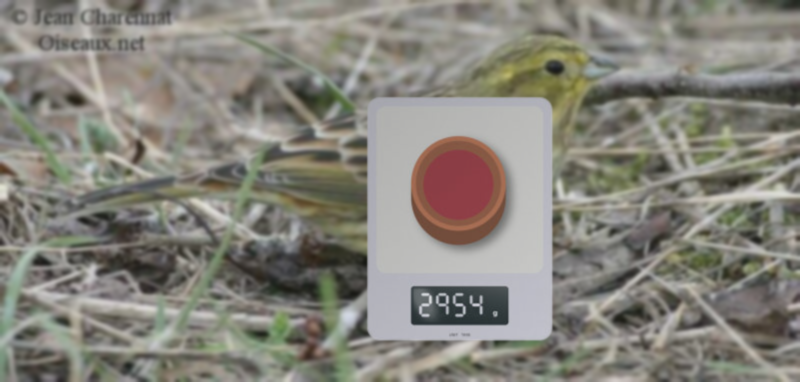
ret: 2954g
